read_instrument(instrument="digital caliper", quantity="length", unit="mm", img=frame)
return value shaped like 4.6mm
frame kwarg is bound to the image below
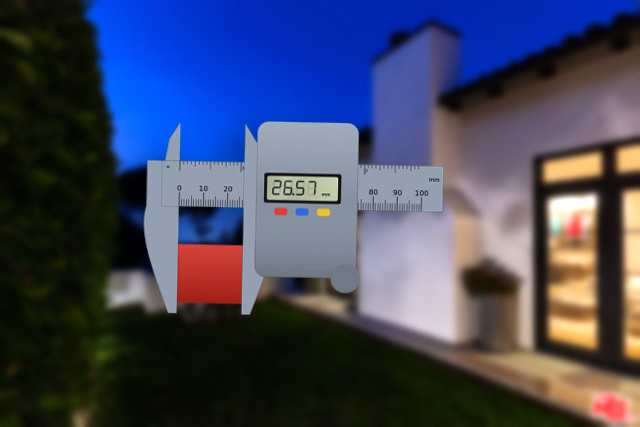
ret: 26.57mm
